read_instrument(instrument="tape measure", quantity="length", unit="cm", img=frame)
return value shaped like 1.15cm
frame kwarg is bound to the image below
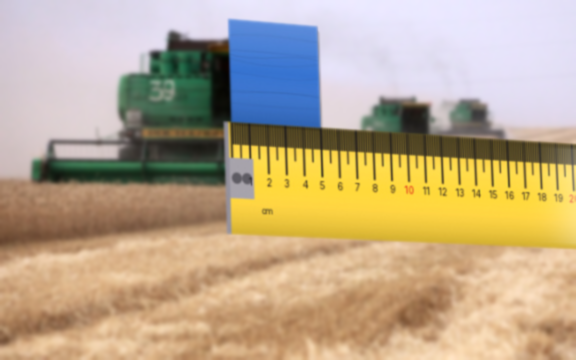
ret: 5cm
